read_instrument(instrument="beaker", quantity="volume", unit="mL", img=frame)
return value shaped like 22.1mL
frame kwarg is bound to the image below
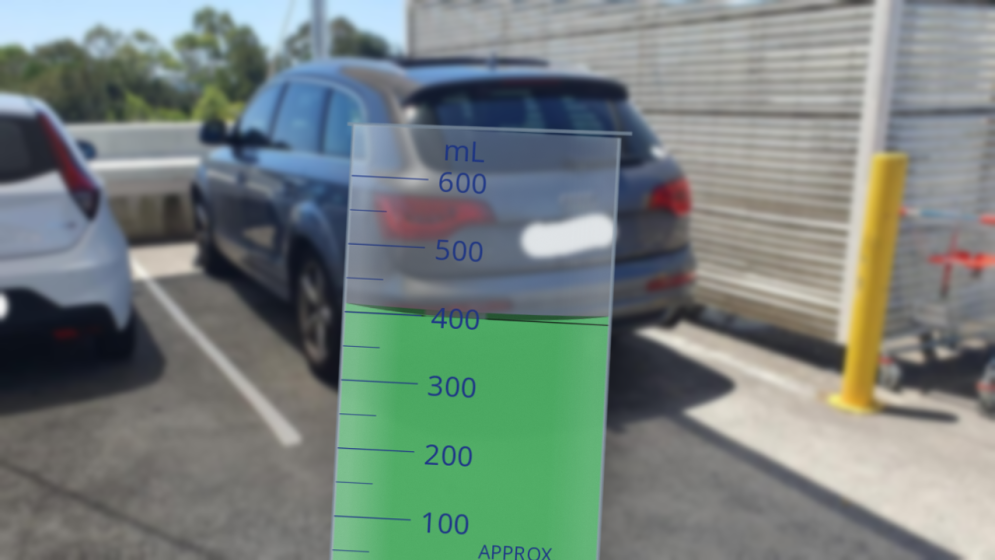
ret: 400mL
